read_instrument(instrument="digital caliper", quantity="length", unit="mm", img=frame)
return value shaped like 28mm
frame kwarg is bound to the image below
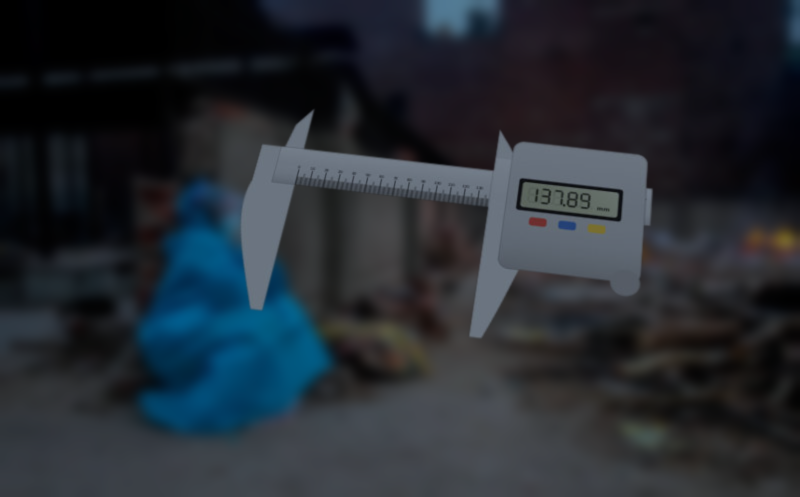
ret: 137.89mm
